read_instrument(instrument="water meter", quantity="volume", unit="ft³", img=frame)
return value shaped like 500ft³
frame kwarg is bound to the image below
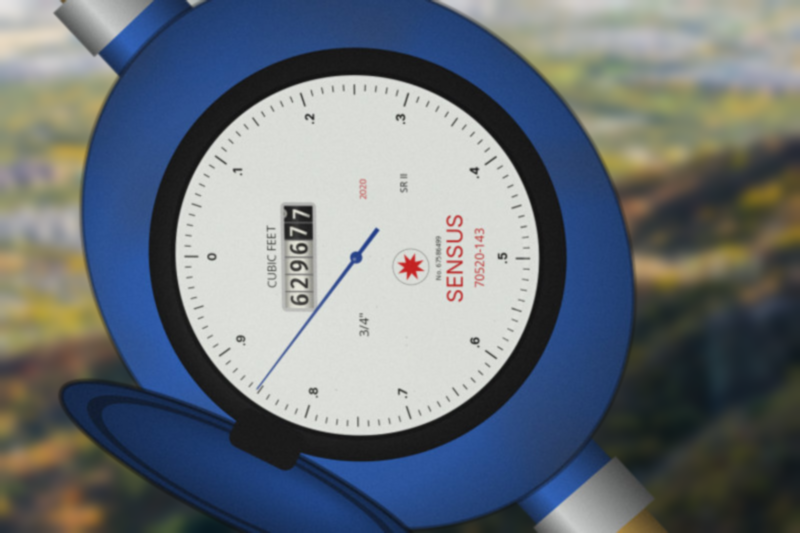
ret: 629676.85ft³
